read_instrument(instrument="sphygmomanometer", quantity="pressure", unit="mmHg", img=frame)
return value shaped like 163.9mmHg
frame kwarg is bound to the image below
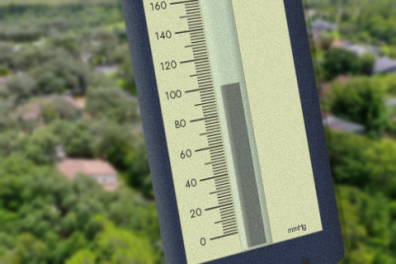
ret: 100mmHg
